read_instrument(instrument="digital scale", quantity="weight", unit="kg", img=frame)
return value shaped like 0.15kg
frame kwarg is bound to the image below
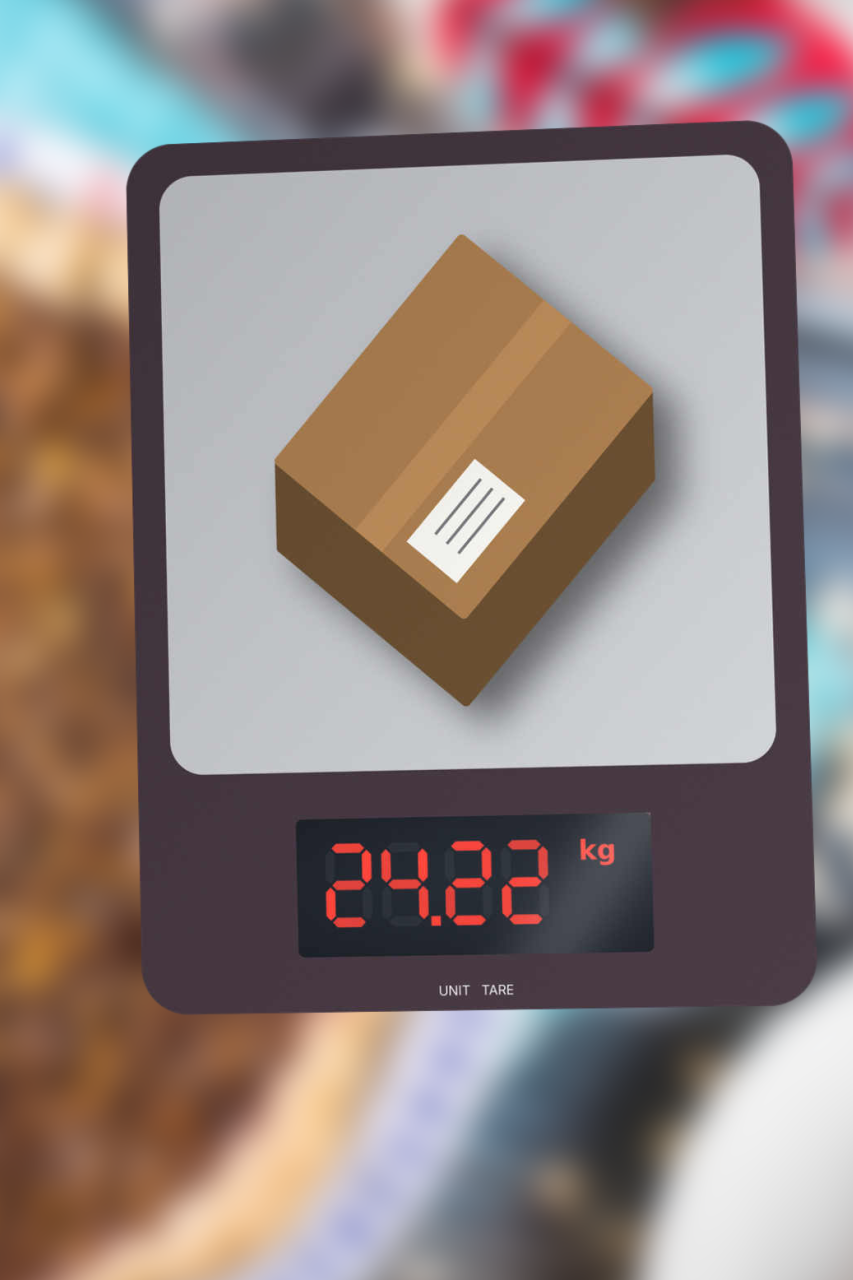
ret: 24.22kg
